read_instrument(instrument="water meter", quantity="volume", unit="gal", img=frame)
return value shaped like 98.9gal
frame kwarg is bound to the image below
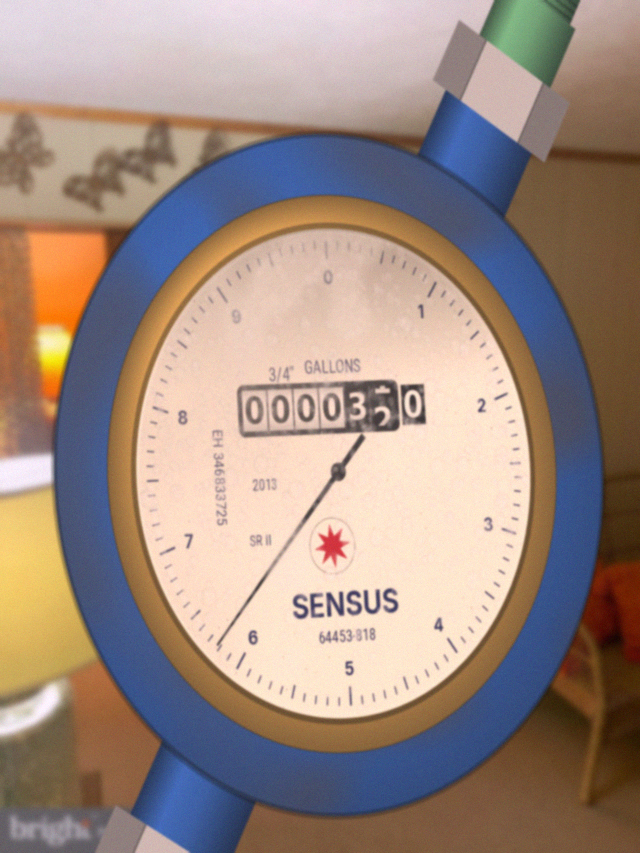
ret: 316.2gal
